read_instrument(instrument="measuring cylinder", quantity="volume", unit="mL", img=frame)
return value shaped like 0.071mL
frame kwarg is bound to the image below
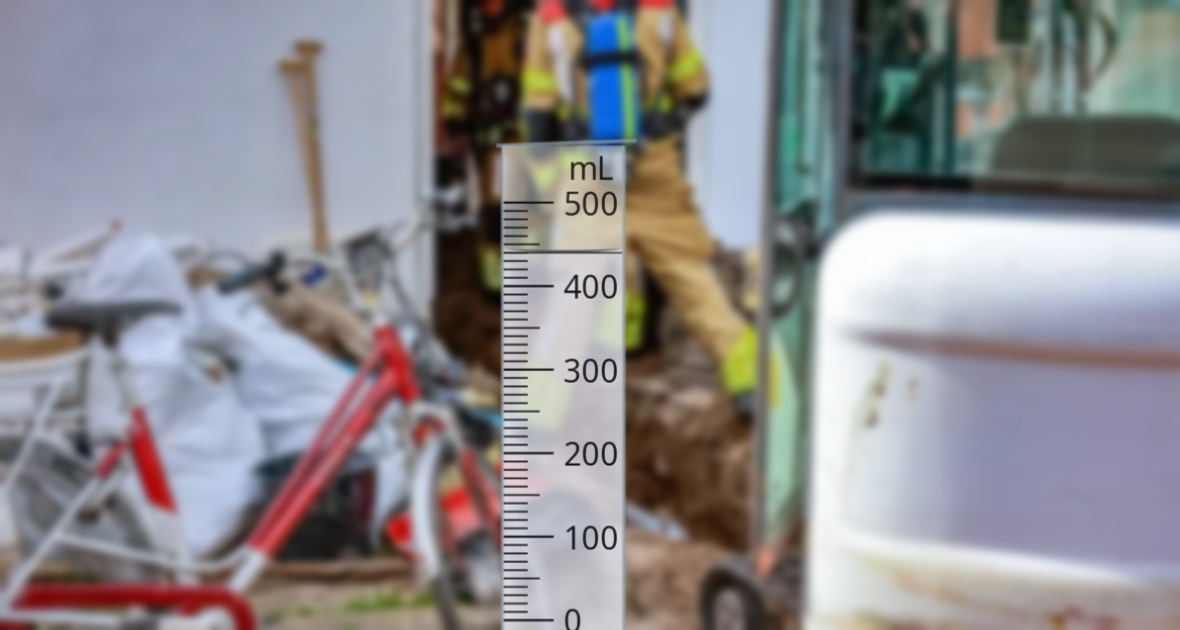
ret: 440mL
